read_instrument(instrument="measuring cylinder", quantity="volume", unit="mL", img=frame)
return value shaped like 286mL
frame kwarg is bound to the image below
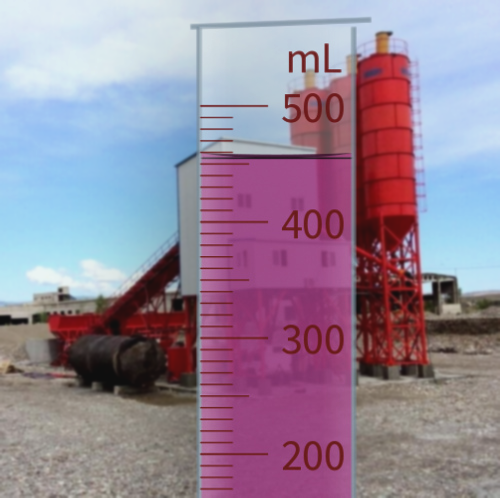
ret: 455mL
